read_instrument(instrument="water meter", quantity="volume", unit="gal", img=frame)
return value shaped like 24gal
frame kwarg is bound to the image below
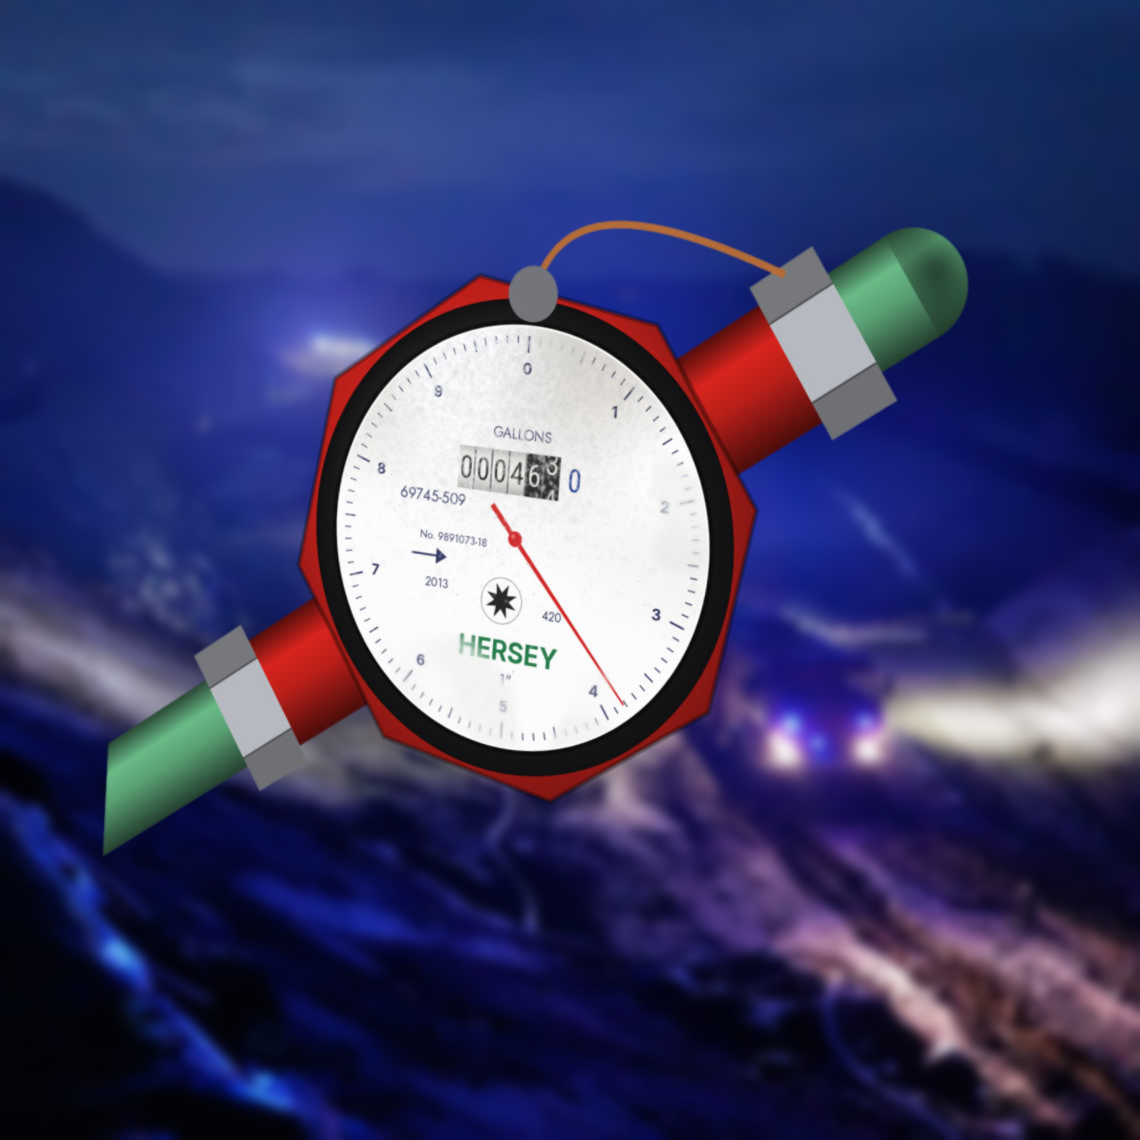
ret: 4633.8gal
